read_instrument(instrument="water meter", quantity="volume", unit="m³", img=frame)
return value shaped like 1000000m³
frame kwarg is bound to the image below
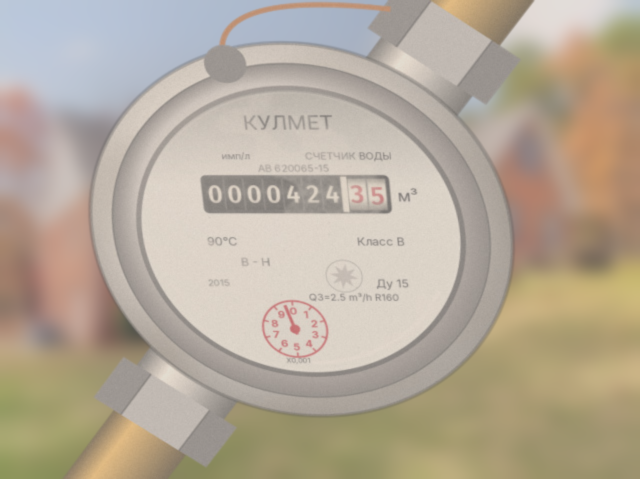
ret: 424.349m³
